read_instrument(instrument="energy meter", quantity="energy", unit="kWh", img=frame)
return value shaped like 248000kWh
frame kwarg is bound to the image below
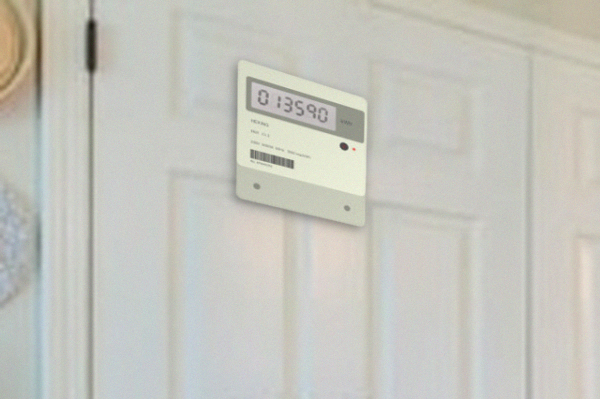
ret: 13590kWh
